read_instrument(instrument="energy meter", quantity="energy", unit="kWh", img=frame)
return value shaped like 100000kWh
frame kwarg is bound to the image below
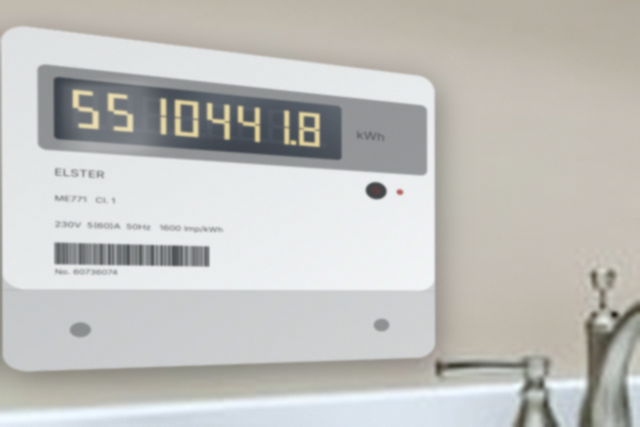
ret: 5510441.8kWh
